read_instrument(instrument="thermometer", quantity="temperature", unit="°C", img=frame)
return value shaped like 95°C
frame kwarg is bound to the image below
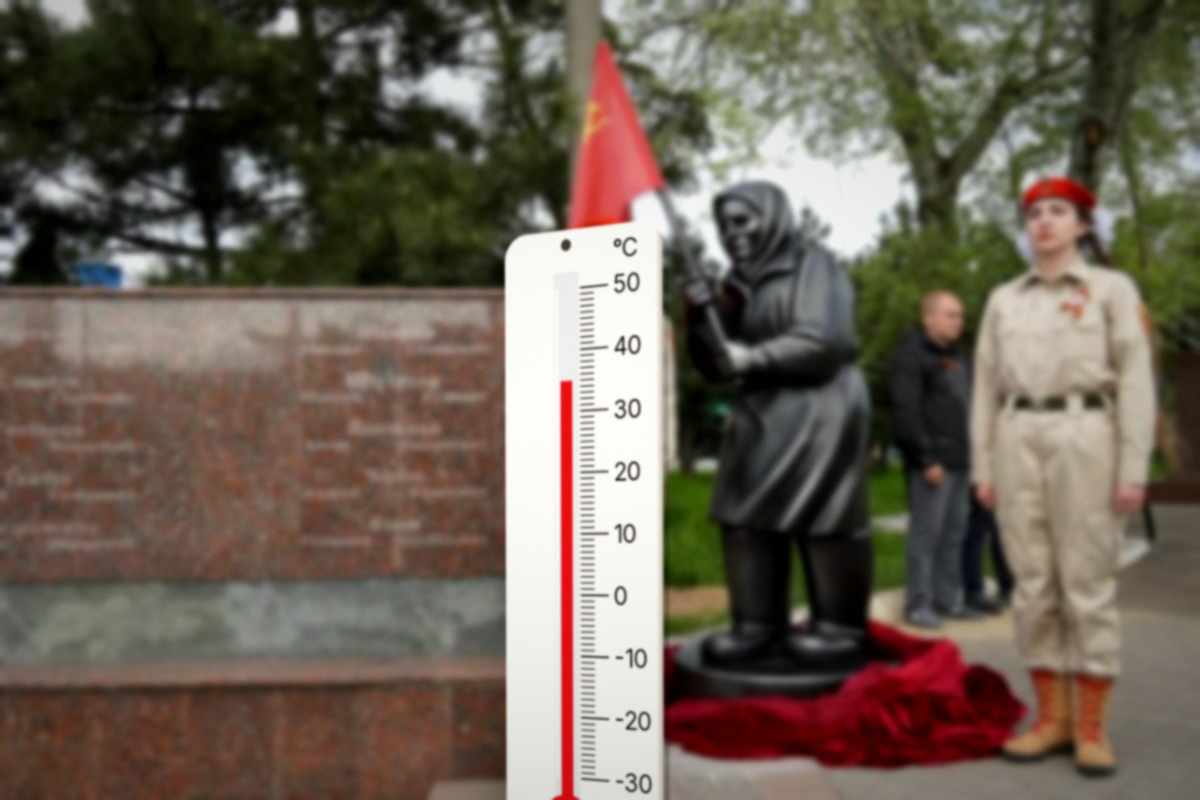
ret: 35°C
